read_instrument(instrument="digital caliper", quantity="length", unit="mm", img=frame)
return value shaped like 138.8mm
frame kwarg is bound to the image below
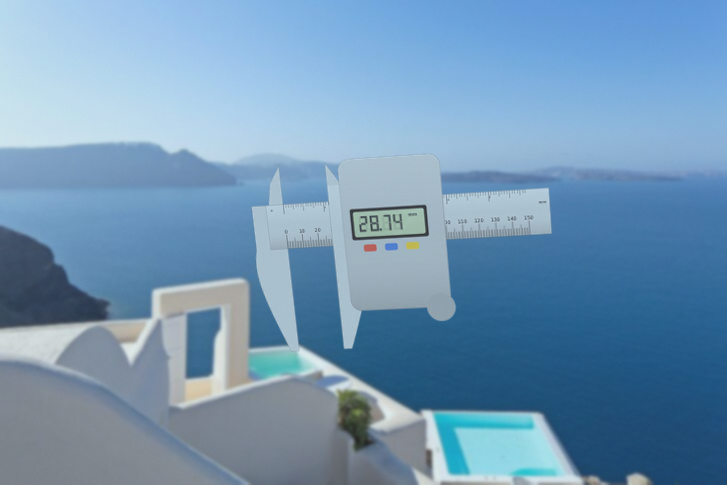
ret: 28.74mm
